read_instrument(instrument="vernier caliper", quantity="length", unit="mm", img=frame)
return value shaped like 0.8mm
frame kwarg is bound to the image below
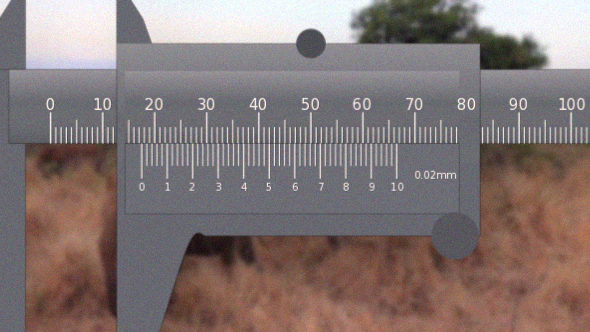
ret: 17.5mm
